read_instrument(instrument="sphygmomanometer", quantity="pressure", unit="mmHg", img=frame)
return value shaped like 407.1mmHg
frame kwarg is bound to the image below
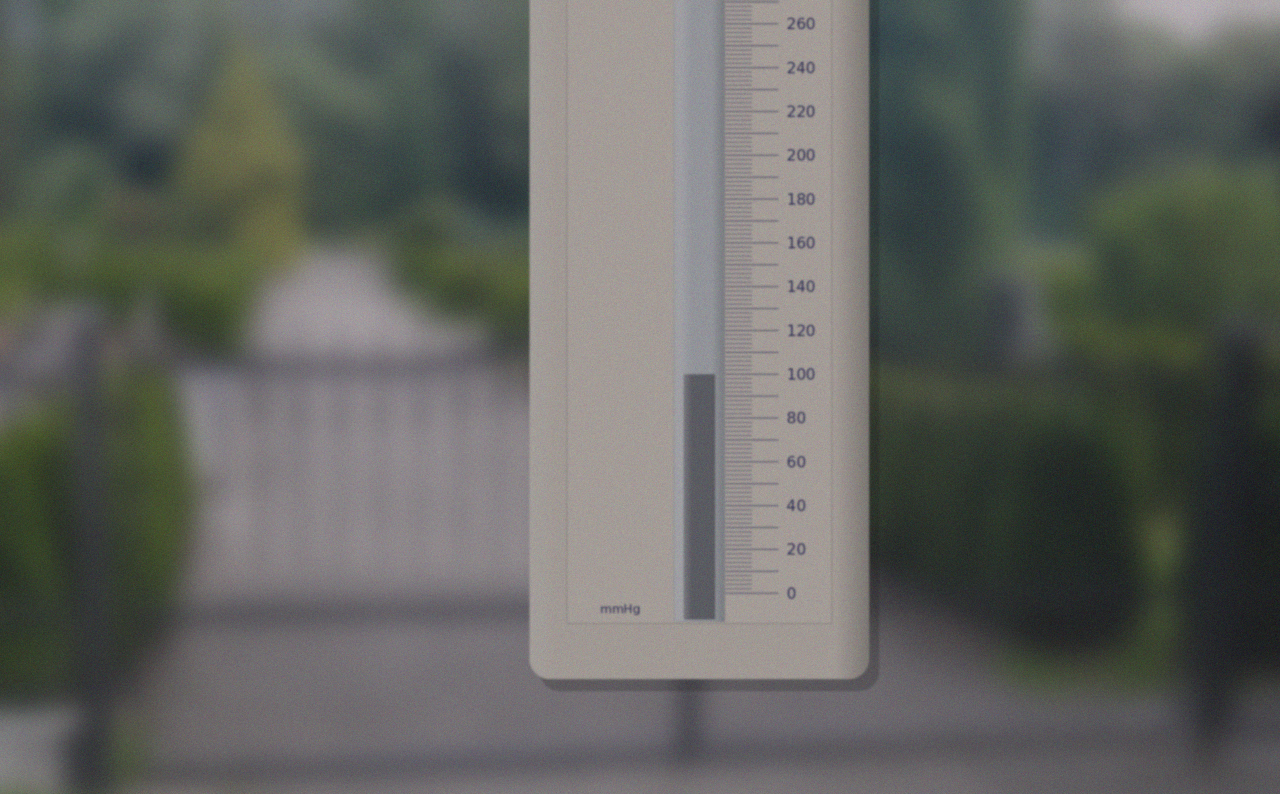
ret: 100mmHg
